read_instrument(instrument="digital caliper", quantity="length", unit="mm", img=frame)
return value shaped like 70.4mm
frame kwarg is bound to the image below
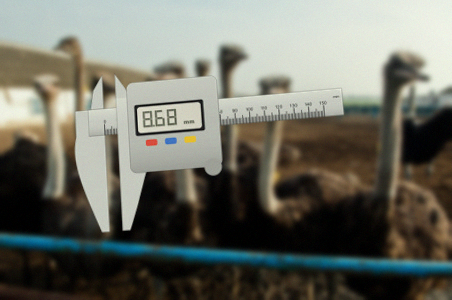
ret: 8.68mm
